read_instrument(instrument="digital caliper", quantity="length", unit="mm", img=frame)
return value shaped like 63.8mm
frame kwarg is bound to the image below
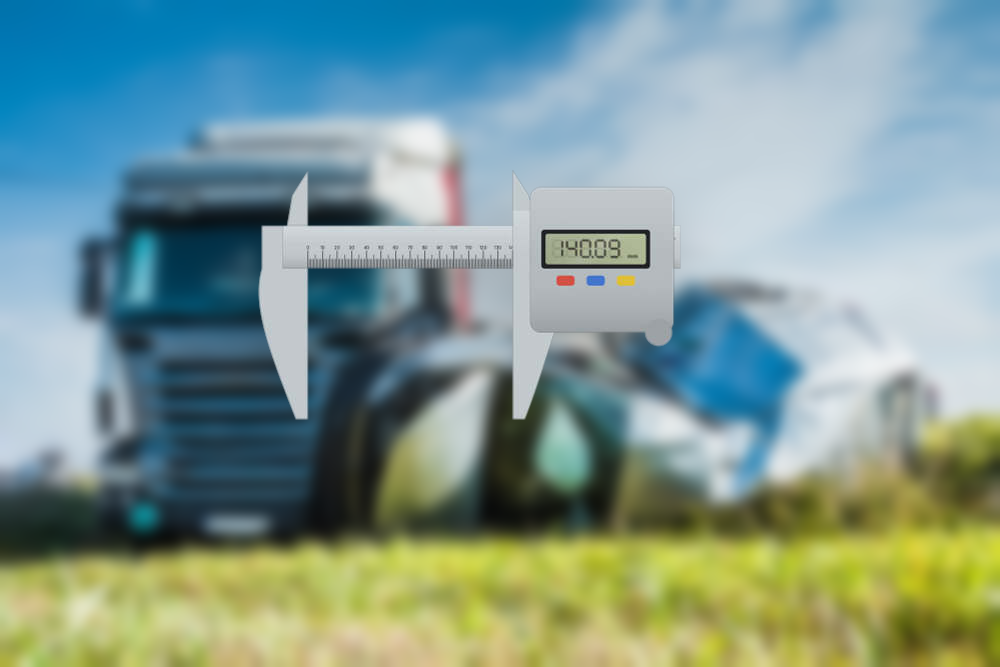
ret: 140.09mm
